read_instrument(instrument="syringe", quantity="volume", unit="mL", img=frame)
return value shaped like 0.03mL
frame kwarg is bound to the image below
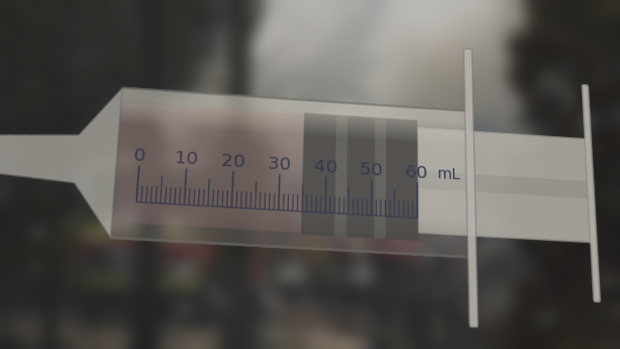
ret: 35mL
